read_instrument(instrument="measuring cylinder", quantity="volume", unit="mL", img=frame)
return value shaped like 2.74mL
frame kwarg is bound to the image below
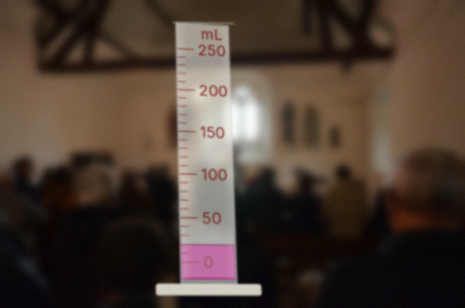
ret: 20mL
